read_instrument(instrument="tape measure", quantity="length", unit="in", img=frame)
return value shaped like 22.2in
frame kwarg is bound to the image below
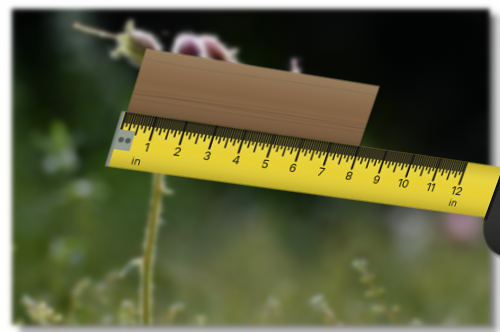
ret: 8in
